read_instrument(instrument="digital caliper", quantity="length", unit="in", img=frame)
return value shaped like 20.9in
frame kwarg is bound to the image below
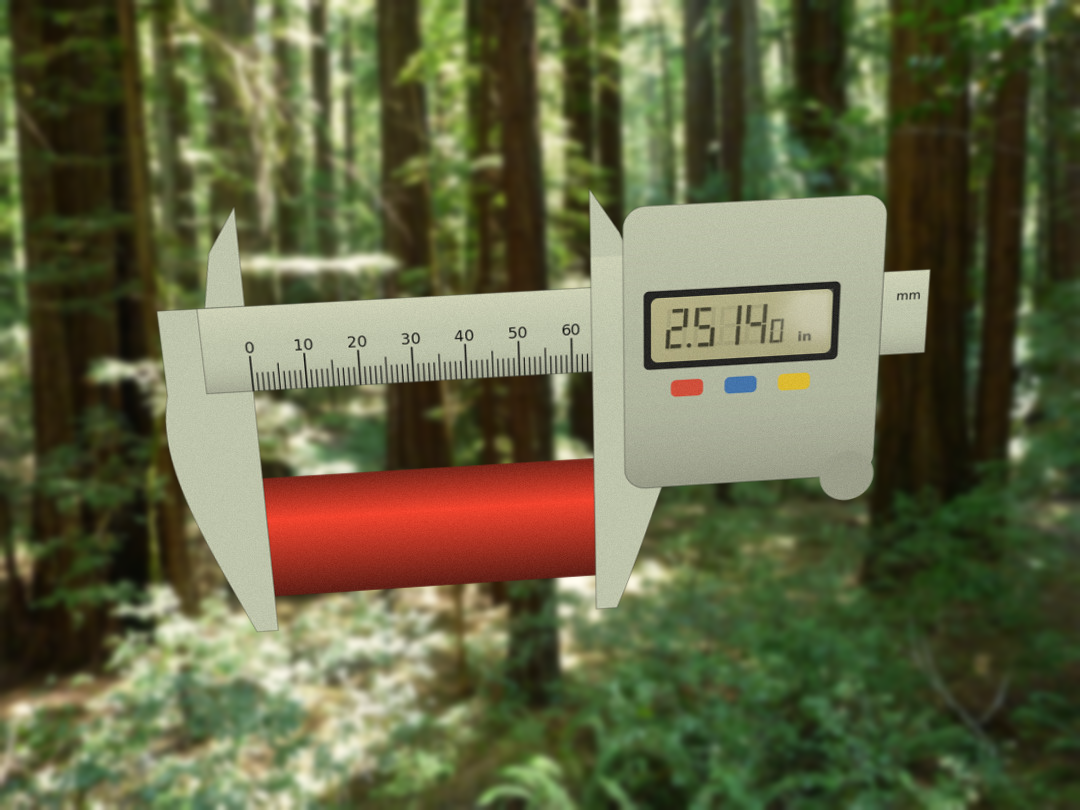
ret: 2.5140in
